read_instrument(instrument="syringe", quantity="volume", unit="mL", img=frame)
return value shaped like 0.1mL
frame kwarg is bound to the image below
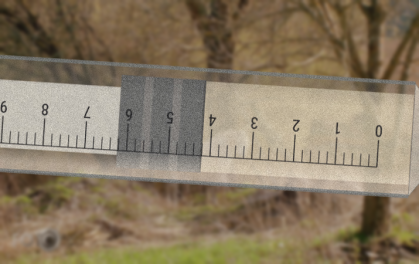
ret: 4.2mL
